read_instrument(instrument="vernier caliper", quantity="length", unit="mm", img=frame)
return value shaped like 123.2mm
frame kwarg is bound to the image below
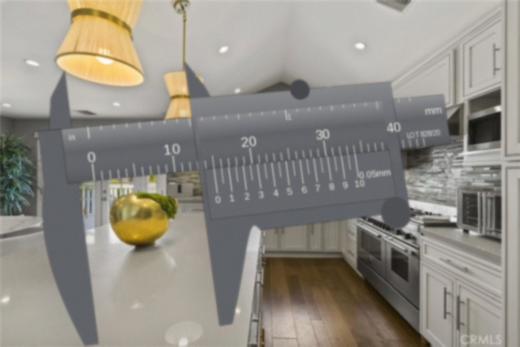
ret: 15.0mm
